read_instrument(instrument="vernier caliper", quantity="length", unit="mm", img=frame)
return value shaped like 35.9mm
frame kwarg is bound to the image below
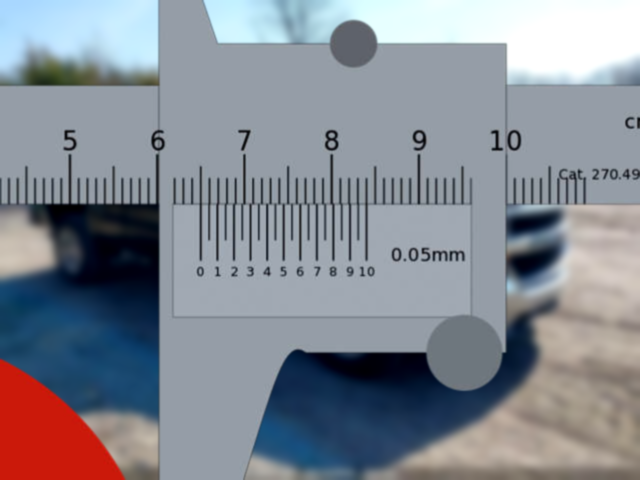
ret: 65.0mm
